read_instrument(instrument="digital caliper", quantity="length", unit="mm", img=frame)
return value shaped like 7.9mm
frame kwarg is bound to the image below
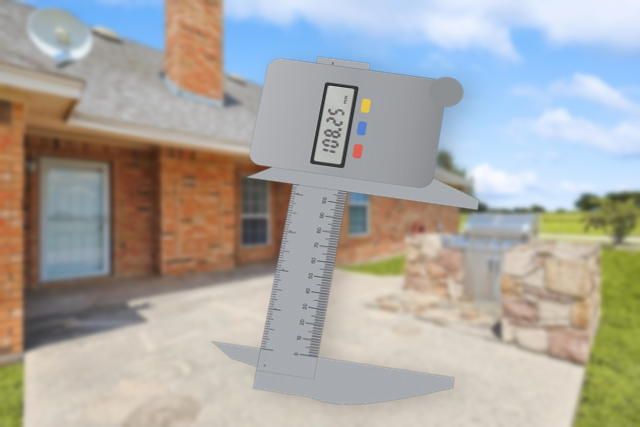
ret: 108.25mm
